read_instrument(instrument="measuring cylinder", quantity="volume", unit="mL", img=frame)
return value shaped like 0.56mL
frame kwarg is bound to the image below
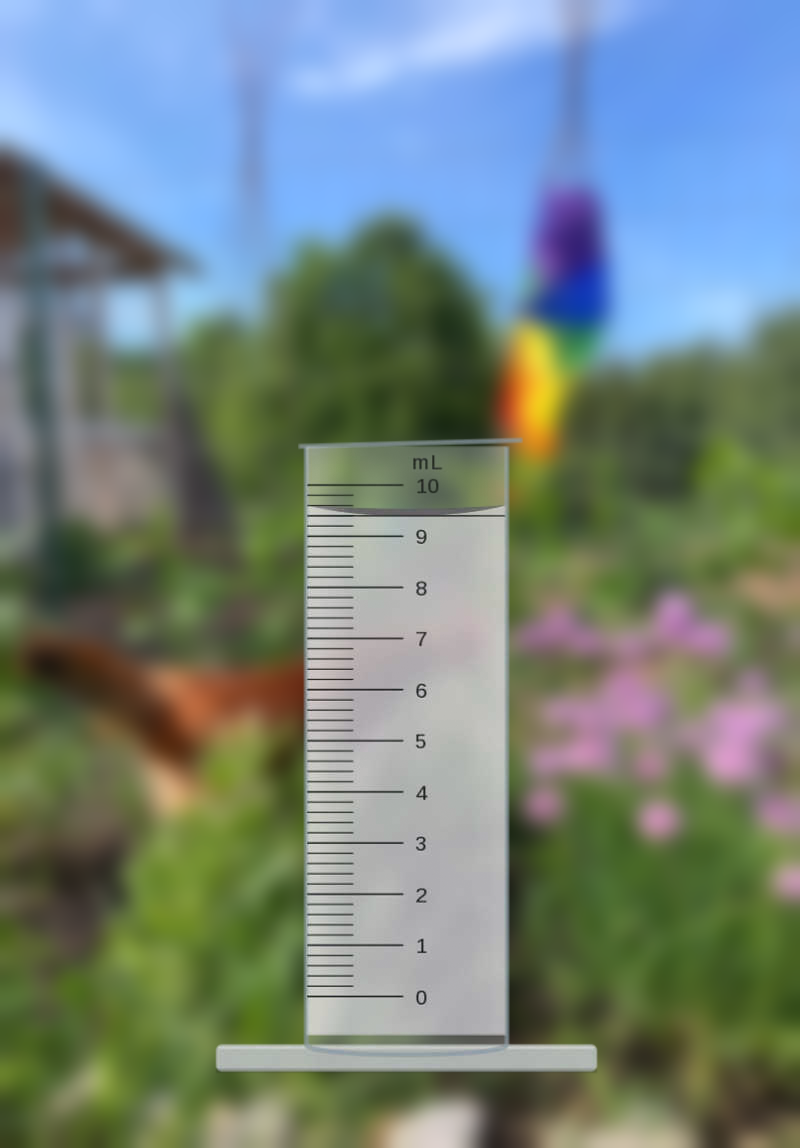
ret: 9.4mL
